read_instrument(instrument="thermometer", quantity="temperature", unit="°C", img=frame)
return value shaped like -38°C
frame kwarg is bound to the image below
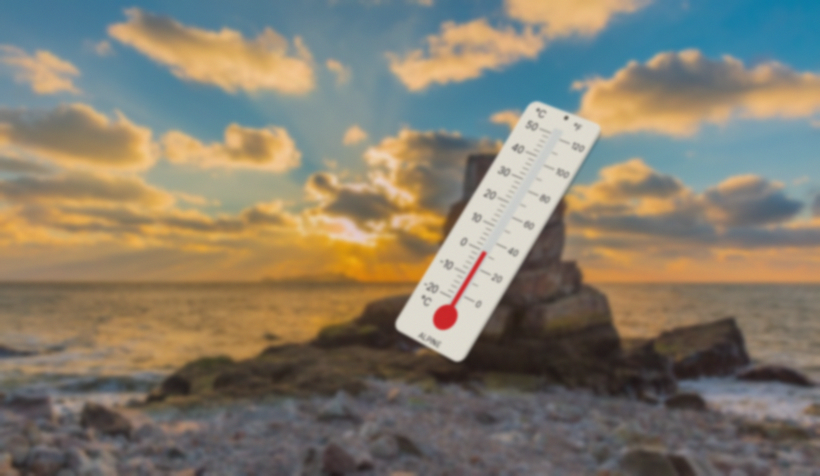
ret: 0°C
